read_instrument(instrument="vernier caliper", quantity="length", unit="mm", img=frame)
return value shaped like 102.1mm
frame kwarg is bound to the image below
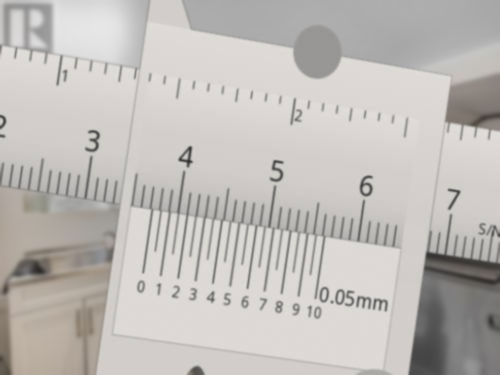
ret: 37.2mm
